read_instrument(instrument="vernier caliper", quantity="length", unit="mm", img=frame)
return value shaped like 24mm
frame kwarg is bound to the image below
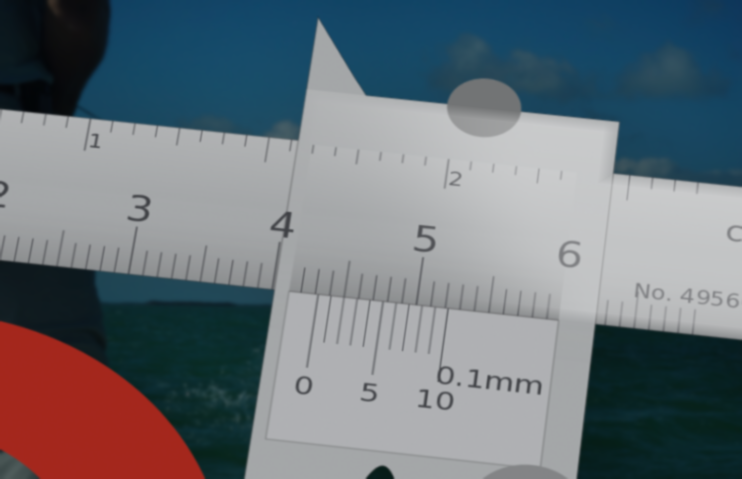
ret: 43.2mm
